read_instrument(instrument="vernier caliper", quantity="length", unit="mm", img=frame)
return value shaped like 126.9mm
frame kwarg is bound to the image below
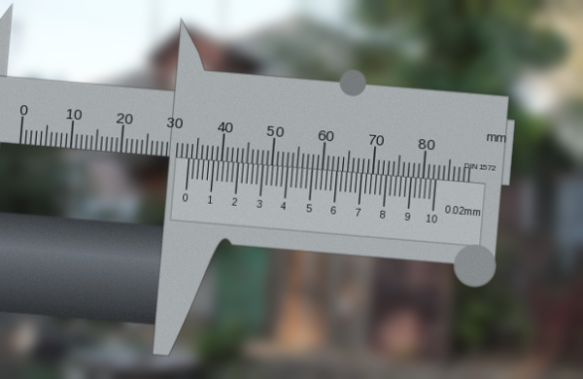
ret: 33.5mm
